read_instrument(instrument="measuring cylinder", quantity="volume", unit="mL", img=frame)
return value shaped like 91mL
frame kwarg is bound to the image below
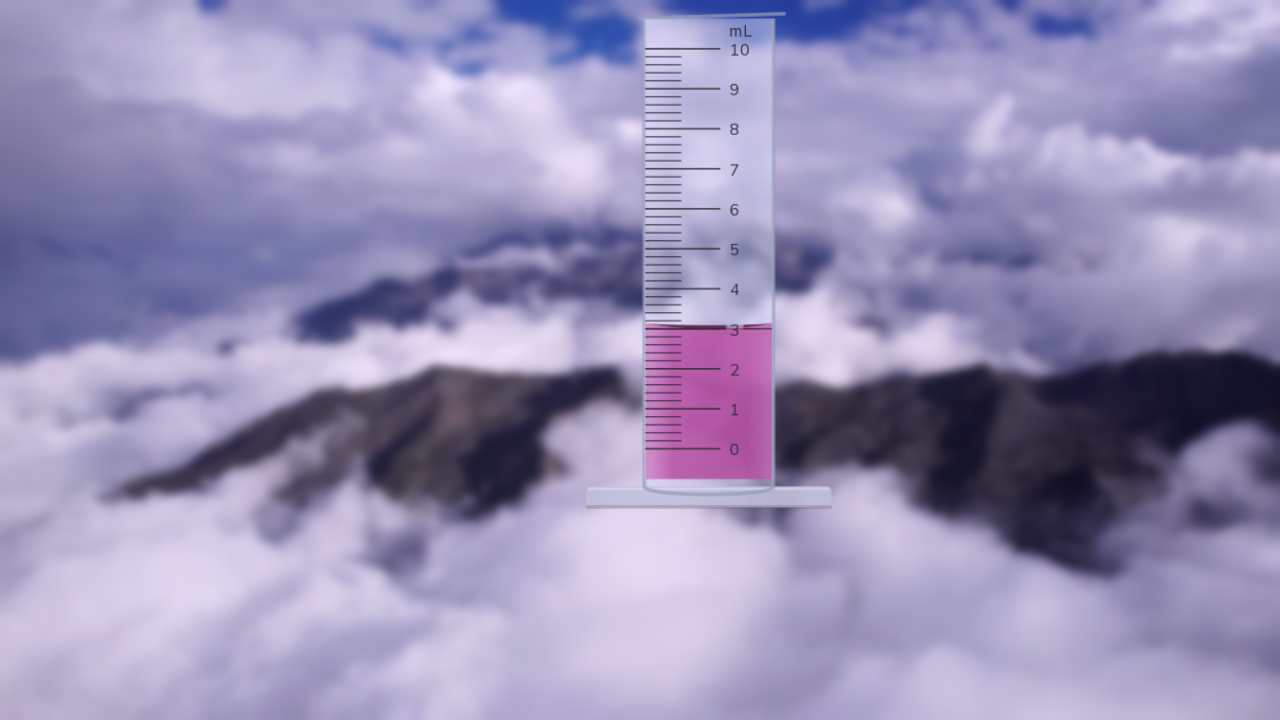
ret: 3mL
